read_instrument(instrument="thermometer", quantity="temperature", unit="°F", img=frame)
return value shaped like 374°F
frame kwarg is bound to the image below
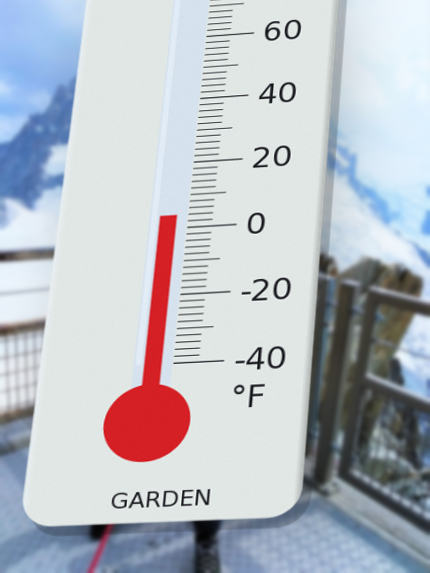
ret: 4°F
